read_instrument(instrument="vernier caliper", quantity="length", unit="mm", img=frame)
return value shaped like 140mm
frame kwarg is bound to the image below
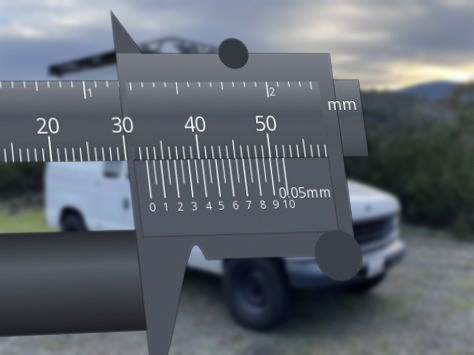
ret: 32.8mm
